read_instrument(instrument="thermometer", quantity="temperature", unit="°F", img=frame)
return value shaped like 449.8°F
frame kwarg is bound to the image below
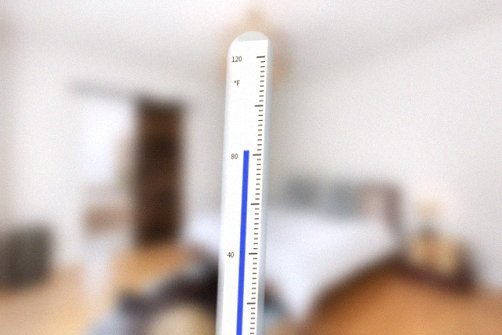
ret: 82°F
